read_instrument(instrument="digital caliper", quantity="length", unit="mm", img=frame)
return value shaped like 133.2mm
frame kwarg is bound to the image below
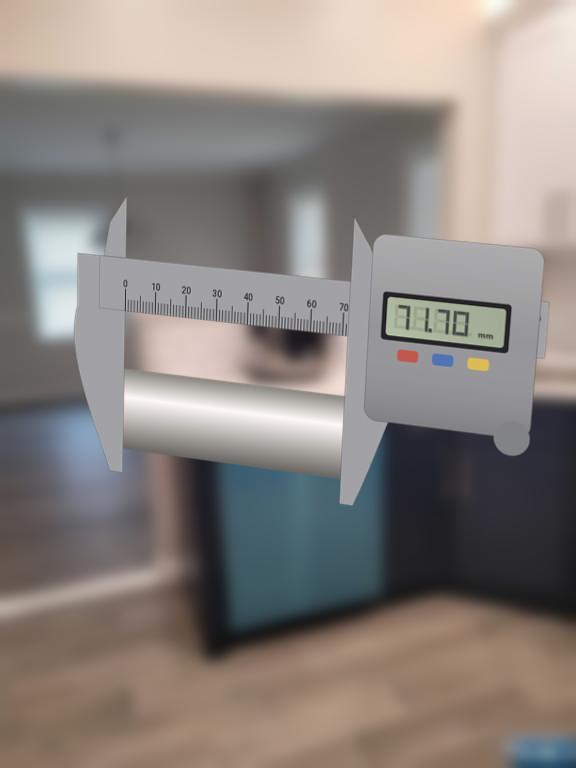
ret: 71.70mm
